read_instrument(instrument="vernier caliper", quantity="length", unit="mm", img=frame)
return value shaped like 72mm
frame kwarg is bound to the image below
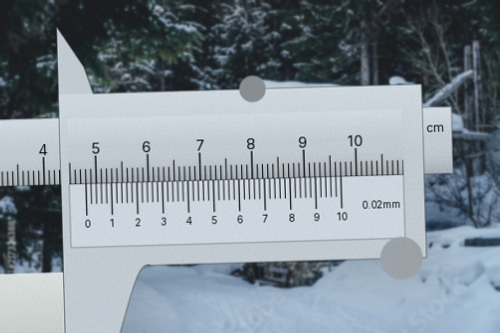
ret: 48.0mm
